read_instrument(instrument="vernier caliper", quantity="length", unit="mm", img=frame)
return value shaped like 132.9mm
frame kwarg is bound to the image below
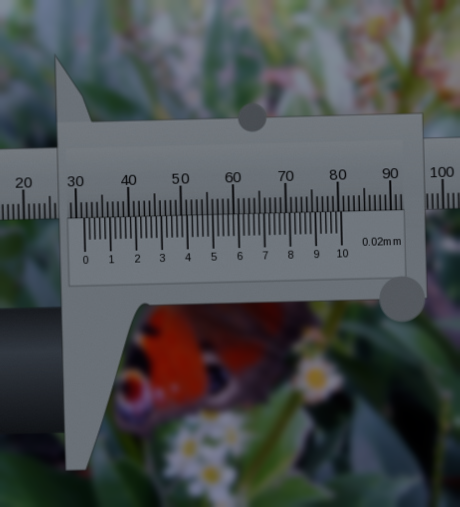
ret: 31.5mm
